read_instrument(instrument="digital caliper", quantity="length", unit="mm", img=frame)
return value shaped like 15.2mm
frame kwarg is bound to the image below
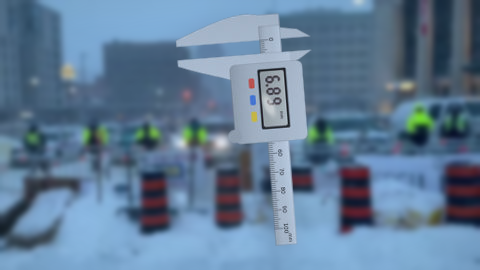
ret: 6.89mm
